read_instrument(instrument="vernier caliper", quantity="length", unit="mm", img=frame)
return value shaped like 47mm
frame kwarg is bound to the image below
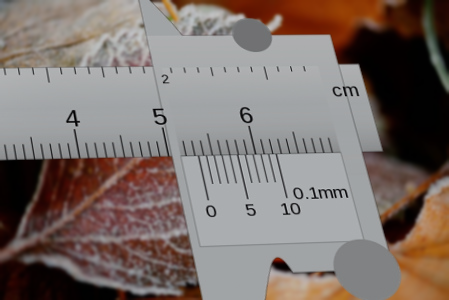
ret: 53.4mm
